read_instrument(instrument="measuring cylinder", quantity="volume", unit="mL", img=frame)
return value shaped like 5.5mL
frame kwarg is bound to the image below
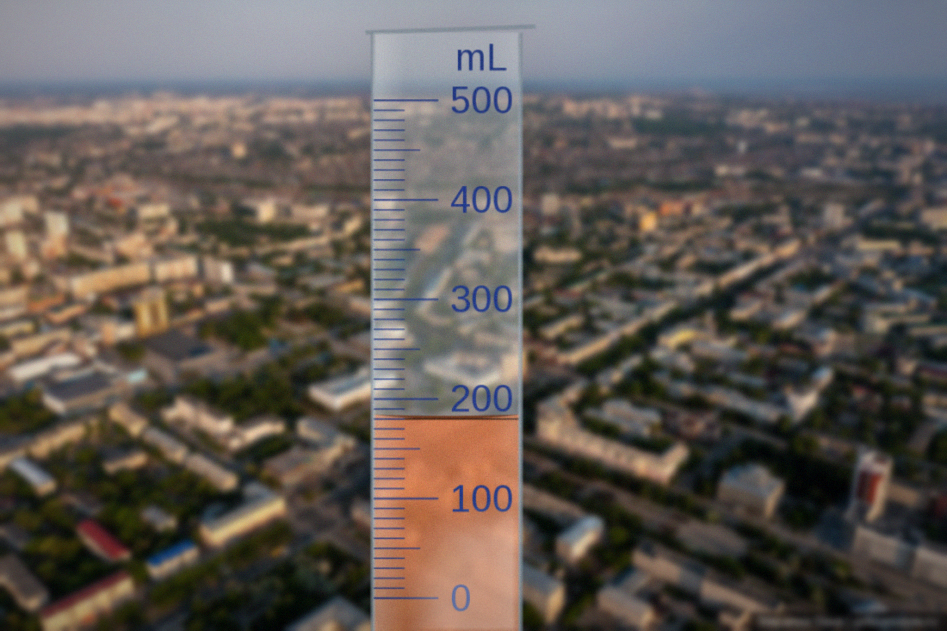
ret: 180mL
